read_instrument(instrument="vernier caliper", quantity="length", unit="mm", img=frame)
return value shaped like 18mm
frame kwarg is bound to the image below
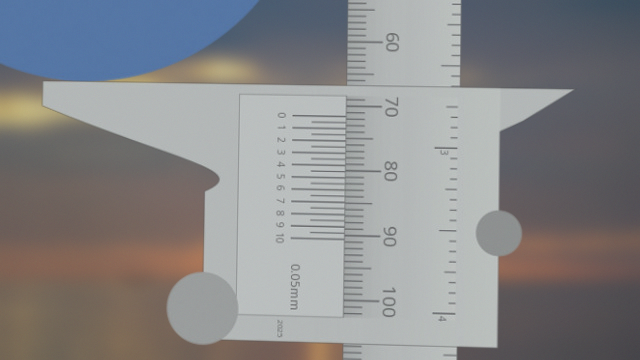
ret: 71.6mm
